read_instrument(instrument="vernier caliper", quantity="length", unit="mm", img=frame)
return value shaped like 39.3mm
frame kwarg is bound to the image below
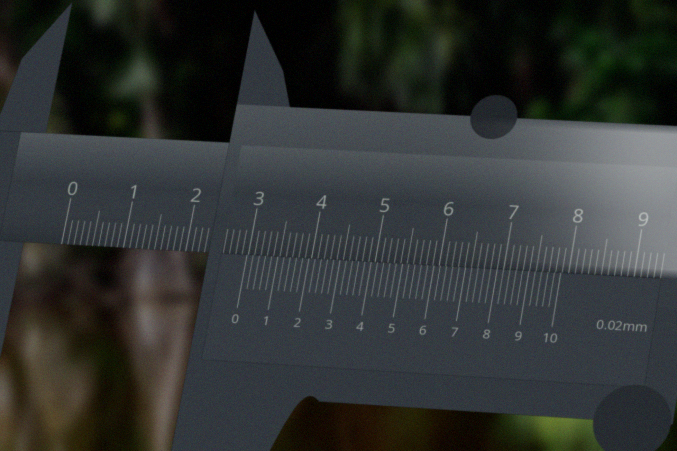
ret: 29.8mm
